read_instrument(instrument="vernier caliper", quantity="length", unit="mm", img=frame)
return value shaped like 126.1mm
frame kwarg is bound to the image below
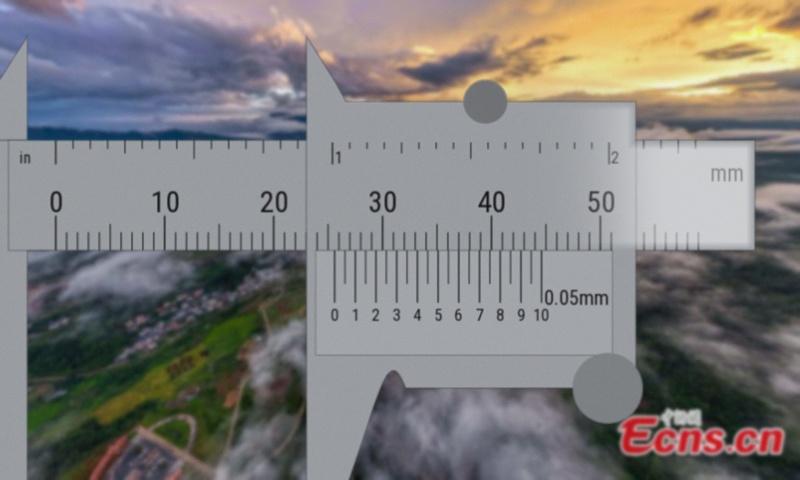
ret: 25.6mm
